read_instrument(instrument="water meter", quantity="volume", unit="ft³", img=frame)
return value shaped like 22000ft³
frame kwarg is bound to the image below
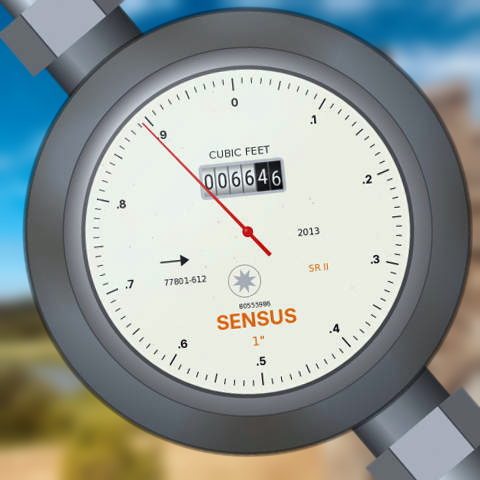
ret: 6645.89ft³
